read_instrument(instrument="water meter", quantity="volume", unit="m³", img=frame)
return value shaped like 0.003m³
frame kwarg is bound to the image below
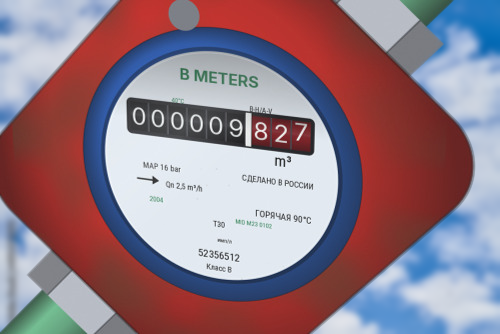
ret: 9.827m³
